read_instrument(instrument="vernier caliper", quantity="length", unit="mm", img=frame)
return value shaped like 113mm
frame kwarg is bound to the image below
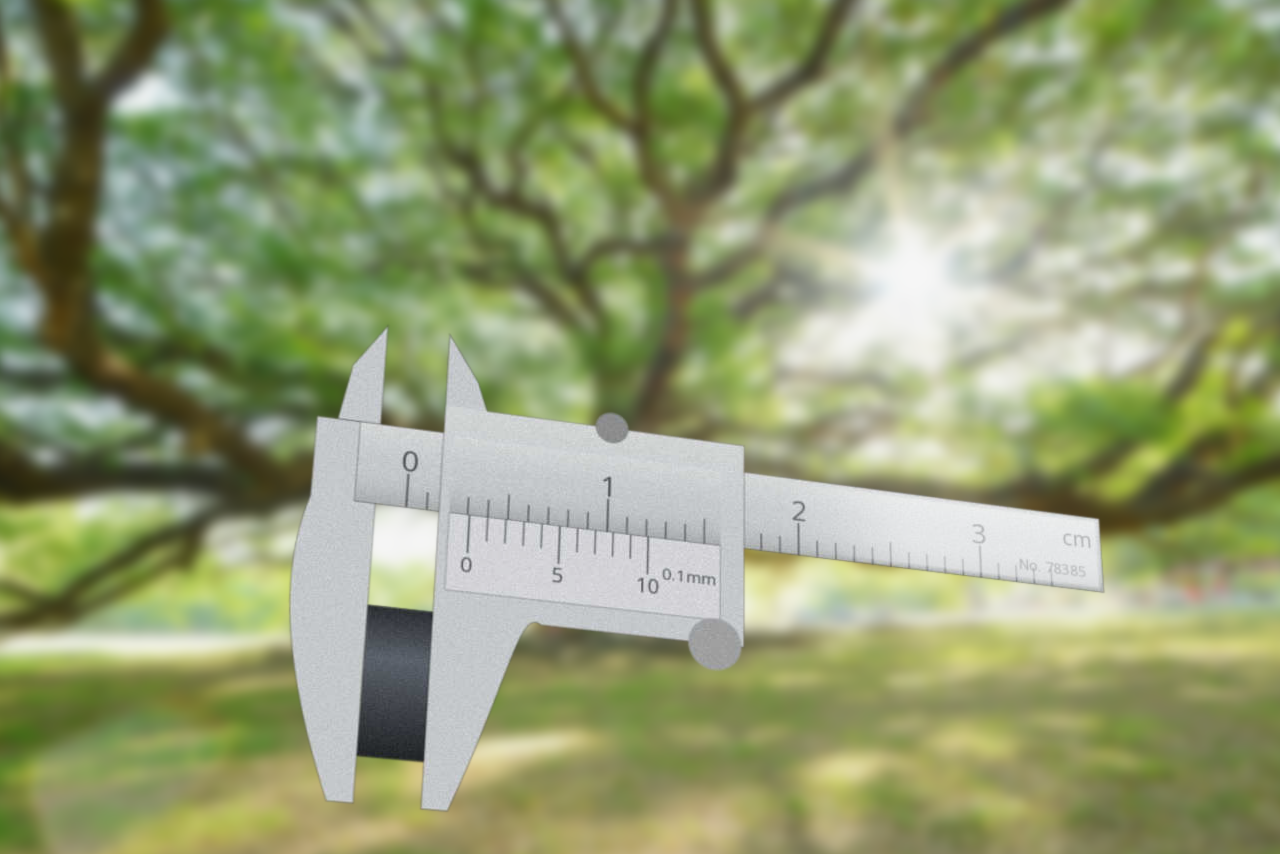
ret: 3.1mm
